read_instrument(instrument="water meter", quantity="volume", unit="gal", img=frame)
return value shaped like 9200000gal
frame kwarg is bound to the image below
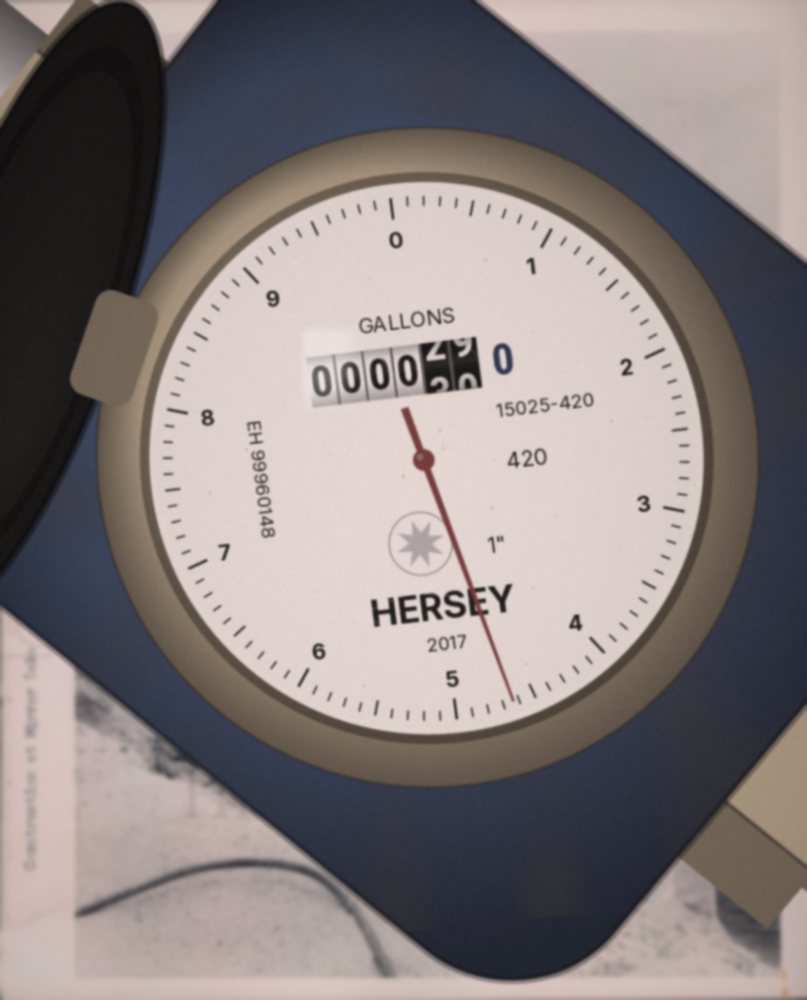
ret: 294.6gal
